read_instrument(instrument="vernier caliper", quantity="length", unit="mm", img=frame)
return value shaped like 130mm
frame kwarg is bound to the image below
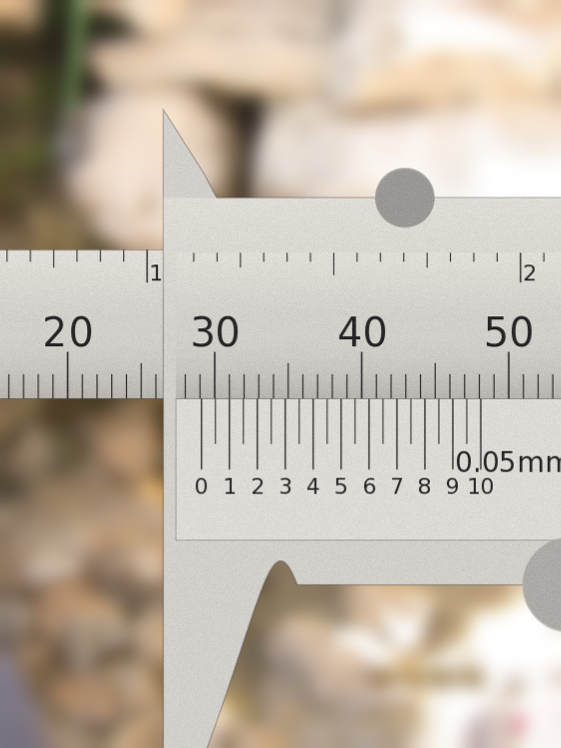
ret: 29.1mm
